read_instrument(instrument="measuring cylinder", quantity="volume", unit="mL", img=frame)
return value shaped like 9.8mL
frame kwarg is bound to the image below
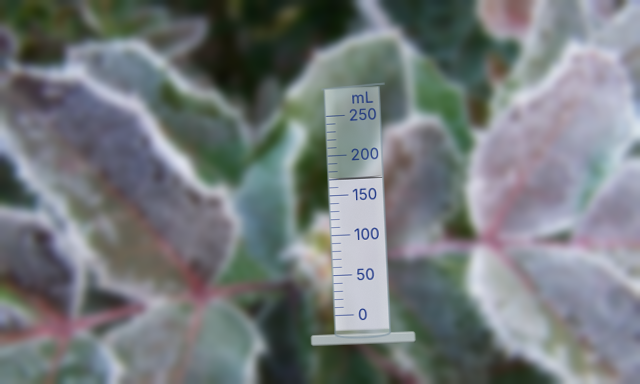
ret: 170mL
